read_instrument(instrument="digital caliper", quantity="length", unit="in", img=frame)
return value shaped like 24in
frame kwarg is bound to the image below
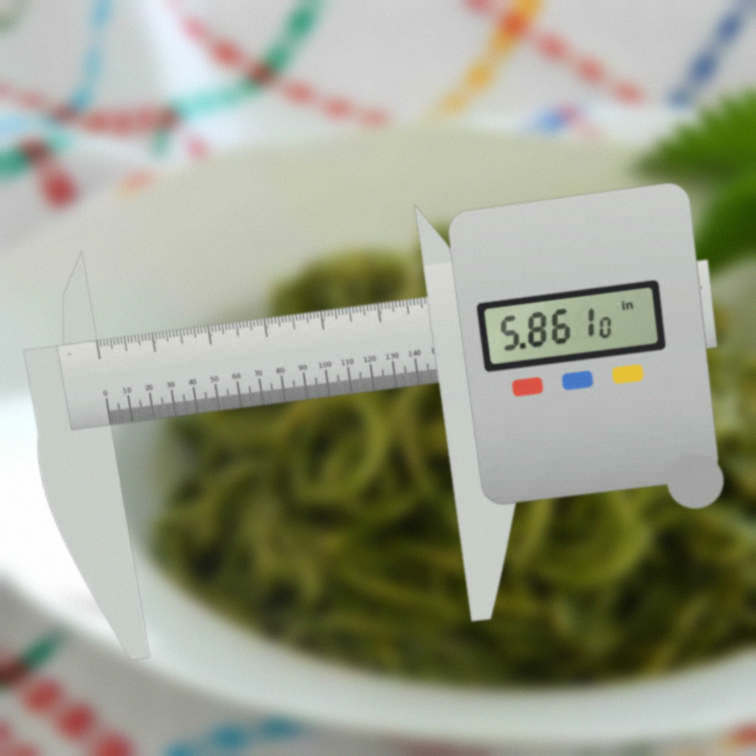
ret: 5.8610in
